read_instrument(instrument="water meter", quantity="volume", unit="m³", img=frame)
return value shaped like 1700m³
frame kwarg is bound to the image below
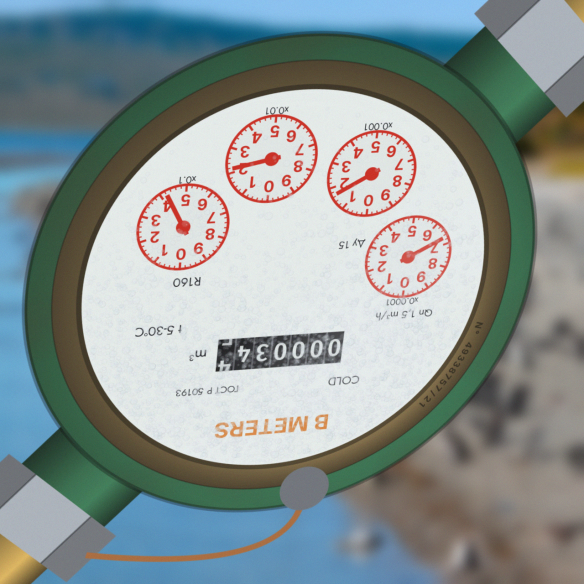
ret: 344.4216m³
